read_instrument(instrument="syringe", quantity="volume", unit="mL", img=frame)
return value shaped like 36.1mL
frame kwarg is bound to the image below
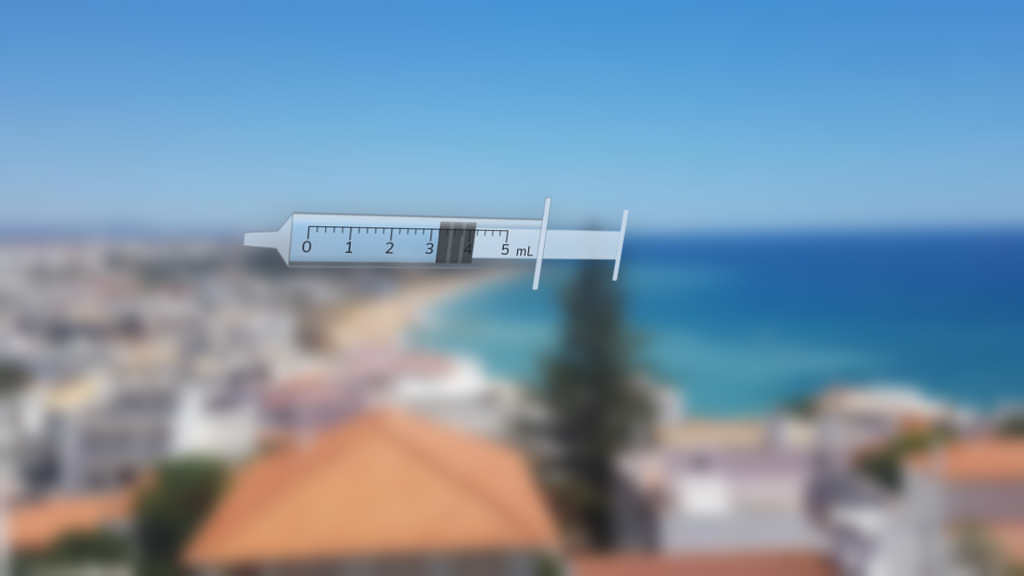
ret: 3.2mL
